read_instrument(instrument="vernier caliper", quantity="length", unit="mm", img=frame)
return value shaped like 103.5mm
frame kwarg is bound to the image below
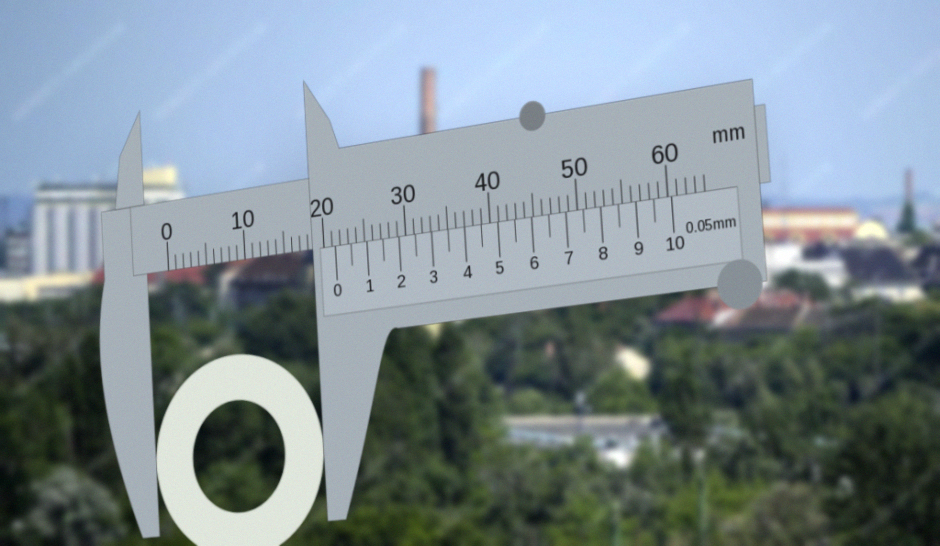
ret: 21.4mm
